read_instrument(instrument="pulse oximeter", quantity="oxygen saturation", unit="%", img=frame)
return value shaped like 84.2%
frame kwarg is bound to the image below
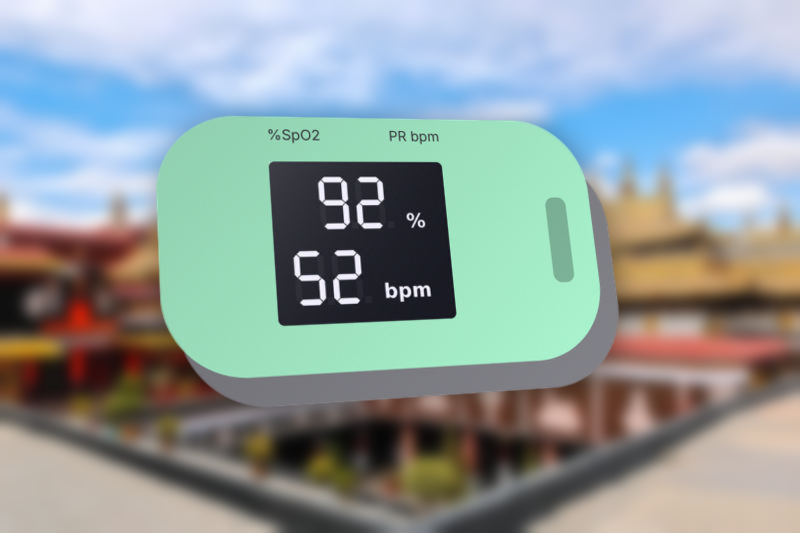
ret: 92%
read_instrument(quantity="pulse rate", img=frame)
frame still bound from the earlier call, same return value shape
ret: 52bpm
